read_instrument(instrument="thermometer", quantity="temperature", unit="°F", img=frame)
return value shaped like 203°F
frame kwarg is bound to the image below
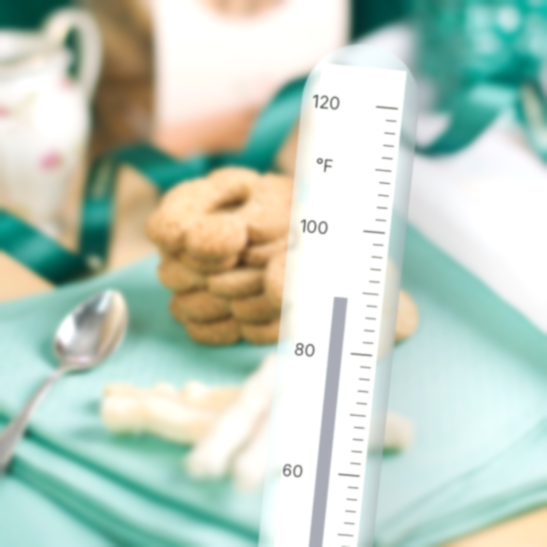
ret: 89°F
